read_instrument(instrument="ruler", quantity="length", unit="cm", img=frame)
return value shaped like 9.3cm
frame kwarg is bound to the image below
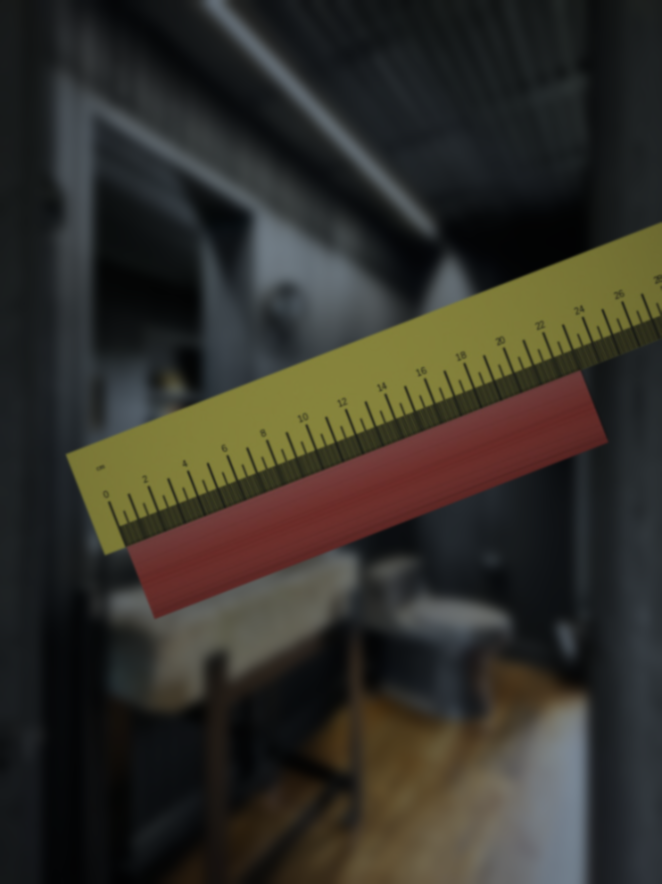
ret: 23cm
